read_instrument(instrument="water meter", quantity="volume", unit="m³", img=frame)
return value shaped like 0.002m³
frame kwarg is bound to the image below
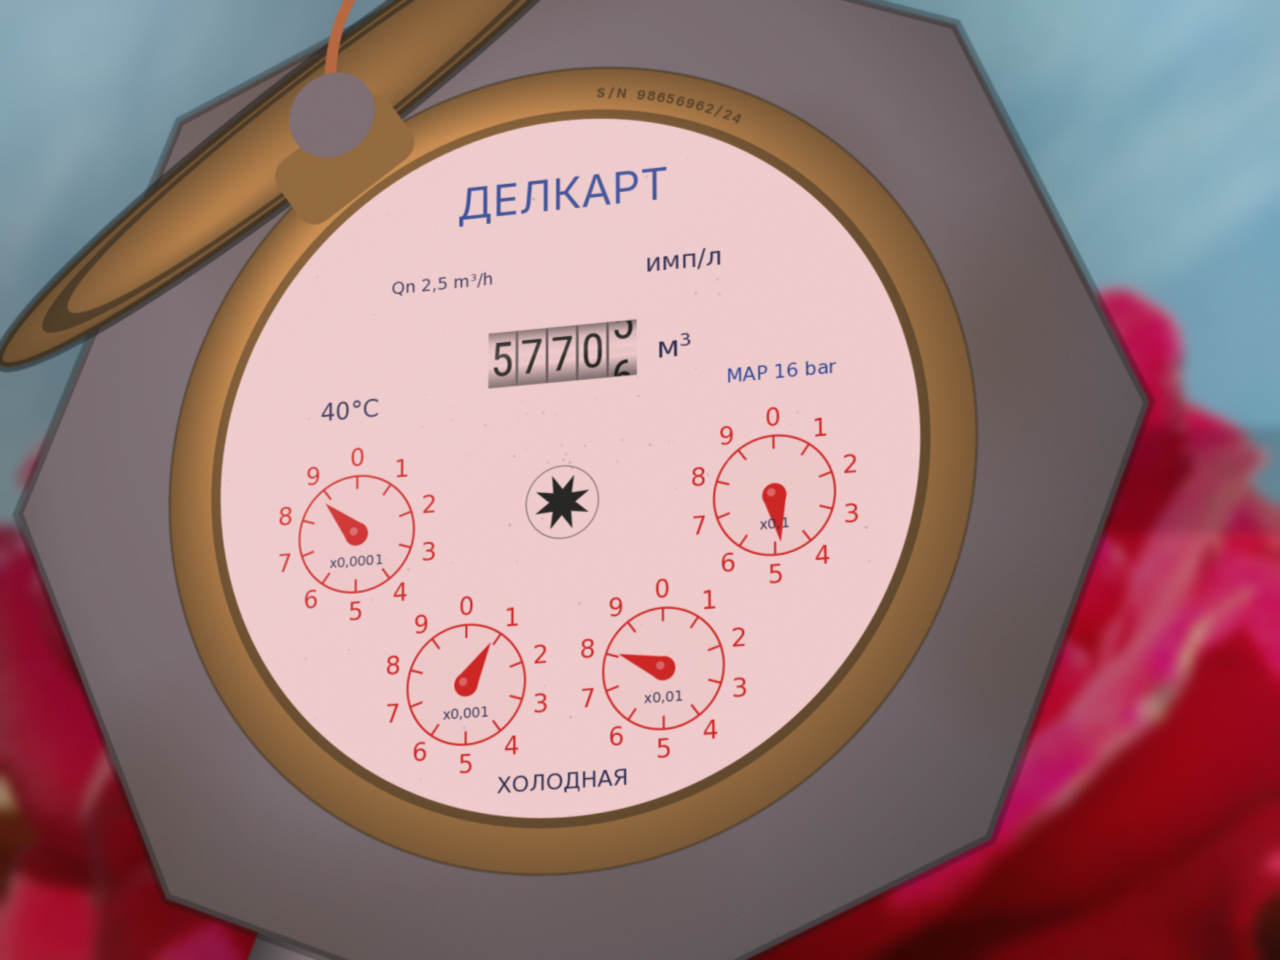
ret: 57705.4808m³
